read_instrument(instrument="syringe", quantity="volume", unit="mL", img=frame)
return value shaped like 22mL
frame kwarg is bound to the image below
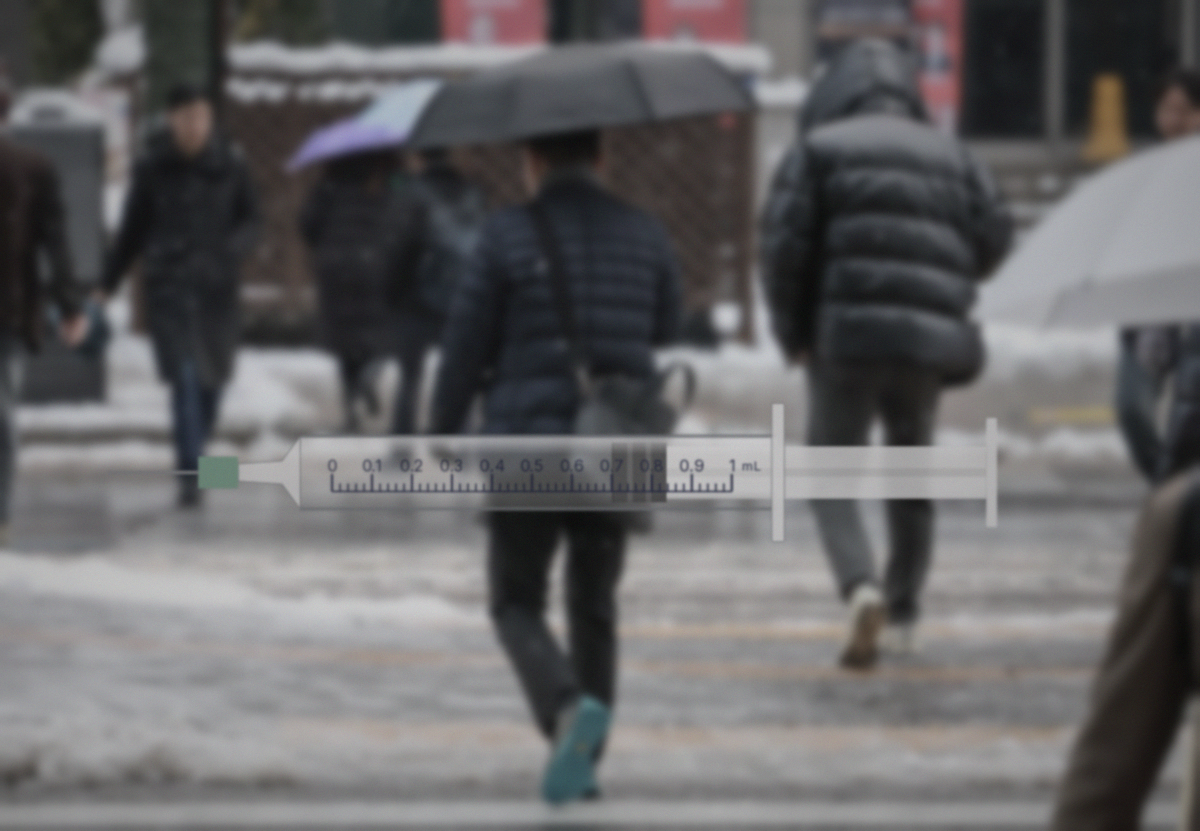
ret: 0.7mL
